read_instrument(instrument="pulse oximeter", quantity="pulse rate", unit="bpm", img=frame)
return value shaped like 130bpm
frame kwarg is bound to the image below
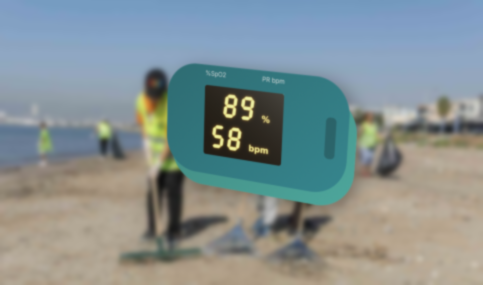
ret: 58bpm
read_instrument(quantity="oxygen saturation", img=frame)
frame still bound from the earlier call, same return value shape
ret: 89%
